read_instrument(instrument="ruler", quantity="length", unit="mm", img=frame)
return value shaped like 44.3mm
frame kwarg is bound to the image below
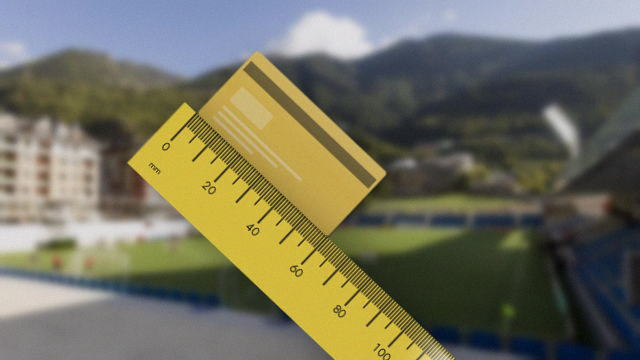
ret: 60mm
